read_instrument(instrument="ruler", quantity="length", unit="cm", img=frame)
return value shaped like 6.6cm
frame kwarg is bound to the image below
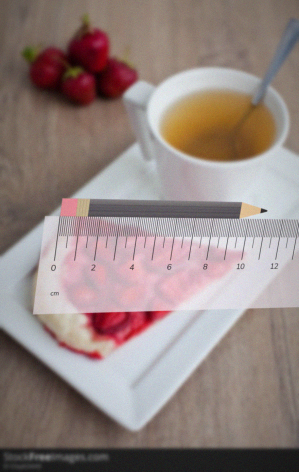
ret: 11cm
